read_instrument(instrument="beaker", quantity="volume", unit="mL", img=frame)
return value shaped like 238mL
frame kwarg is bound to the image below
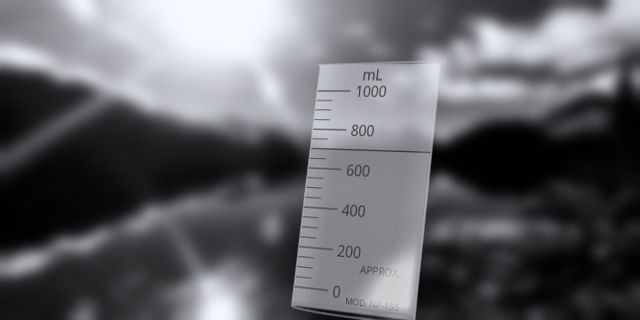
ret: 700mL
